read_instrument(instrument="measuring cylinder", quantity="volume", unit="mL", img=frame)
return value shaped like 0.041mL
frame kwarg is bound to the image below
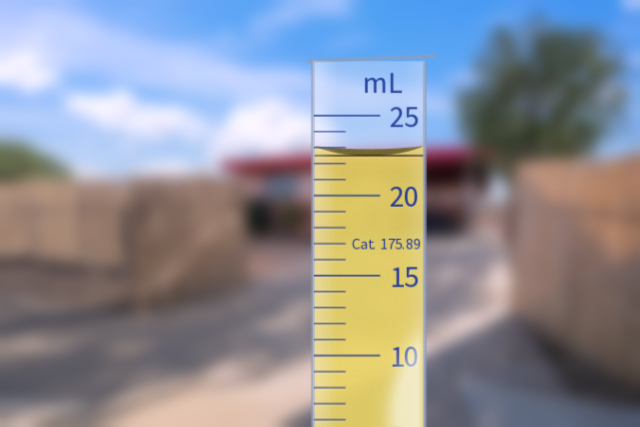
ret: 22.5mL
